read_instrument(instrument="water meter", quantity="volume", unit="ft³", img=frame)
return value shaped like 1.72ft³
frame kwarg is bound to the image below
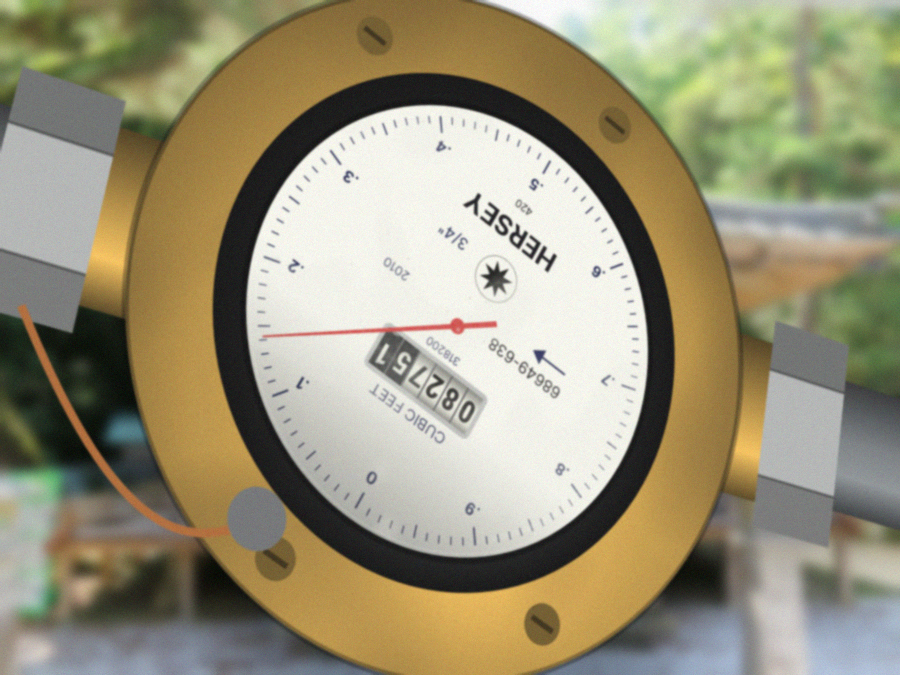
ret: 82751.14ft³
